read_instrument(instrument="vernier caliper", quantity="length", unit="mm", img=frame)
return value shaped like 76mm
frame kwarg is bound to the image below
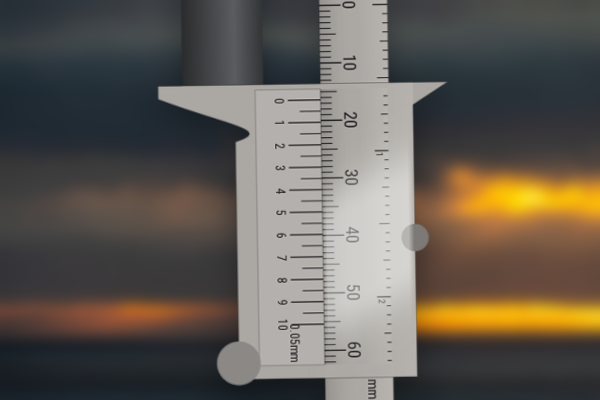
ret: 16.4mm
